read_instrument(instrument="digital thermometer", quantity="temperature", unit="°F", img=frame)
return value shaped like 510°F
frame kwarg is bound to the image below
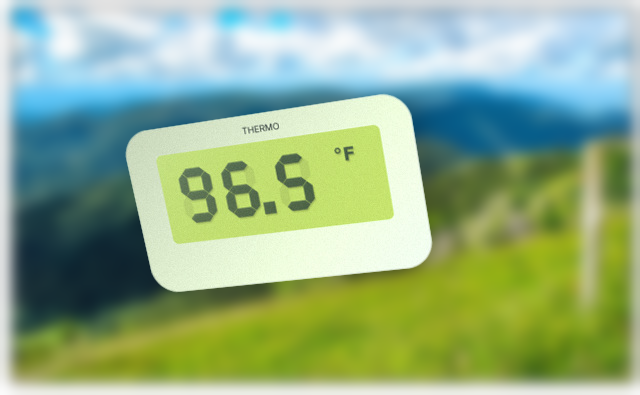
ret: 96.5°F
